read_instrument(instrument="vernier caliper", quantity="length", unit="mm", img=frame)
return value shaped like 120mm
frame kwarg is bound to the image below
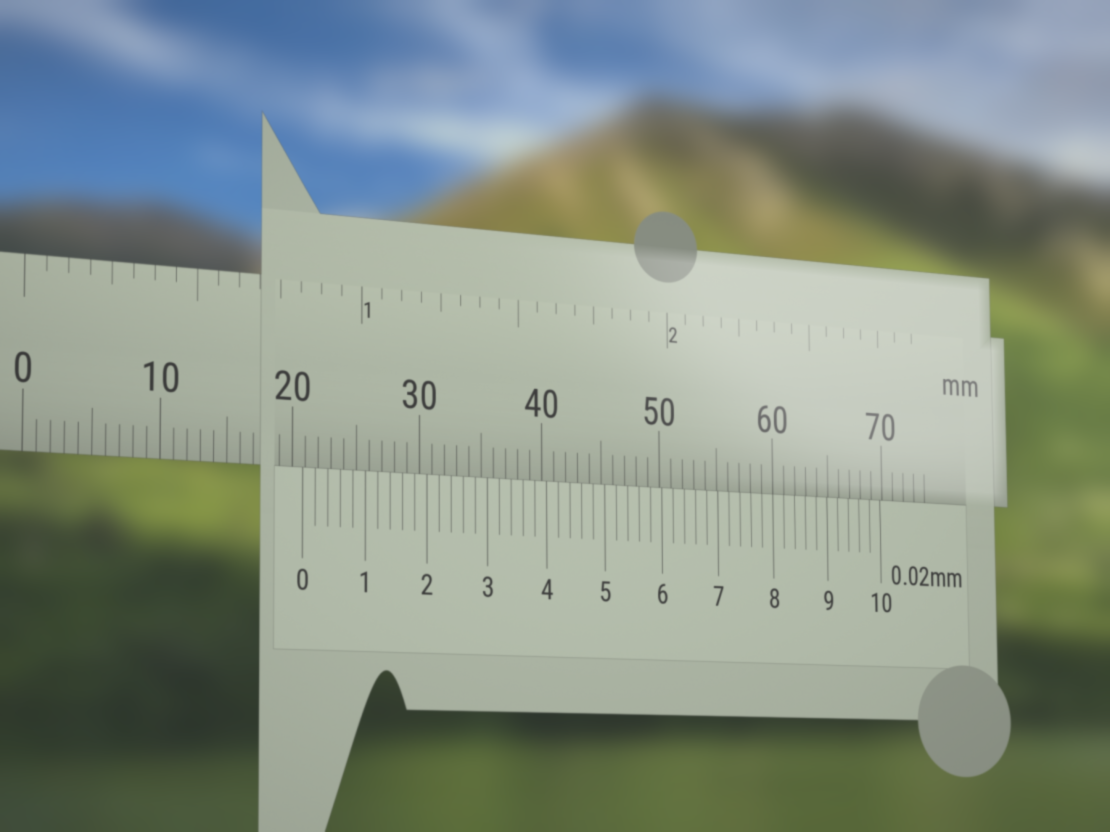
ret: 20.8mm
